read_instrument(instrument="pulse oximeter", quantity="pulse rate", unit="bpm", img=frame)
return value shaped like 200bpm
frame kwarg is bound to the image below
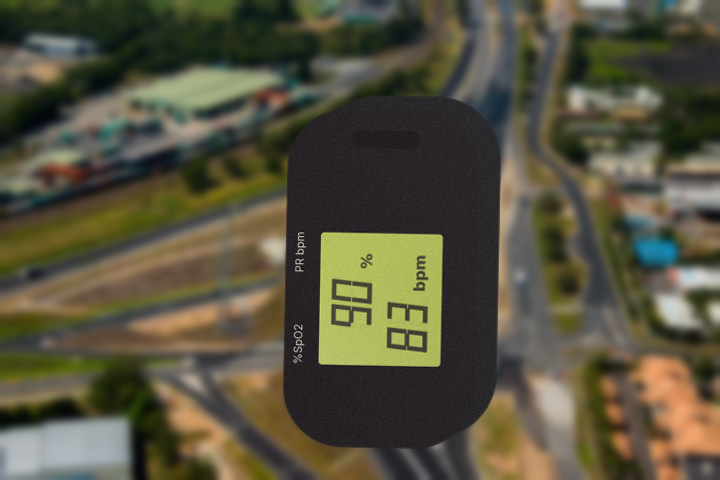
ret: 83bpm
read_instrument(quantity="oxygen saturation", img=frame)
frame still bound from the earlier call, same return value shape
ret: 90%
